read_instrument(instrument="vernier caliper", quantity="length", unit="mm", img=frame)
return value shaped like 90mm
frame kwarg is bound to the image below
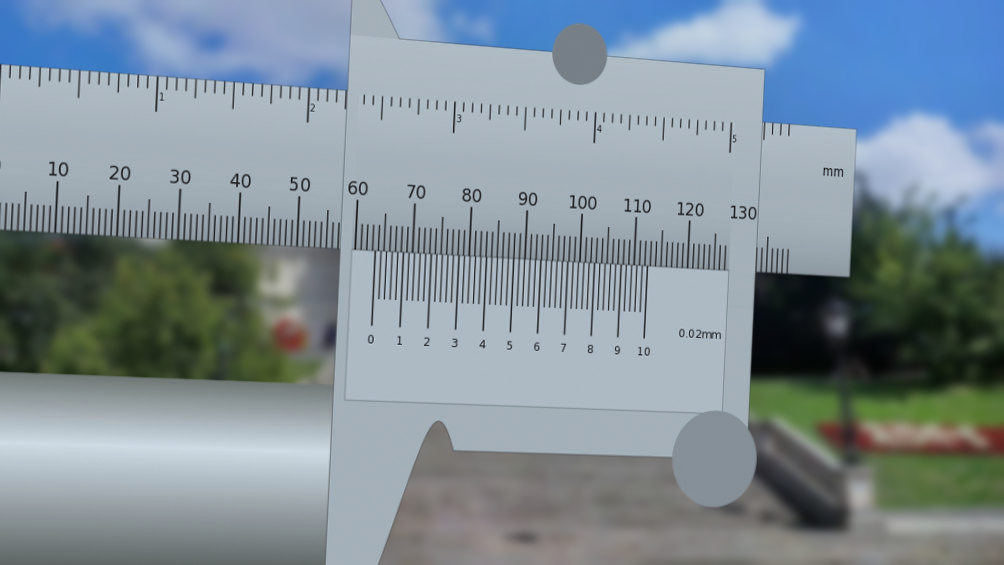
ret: 63.5mm
